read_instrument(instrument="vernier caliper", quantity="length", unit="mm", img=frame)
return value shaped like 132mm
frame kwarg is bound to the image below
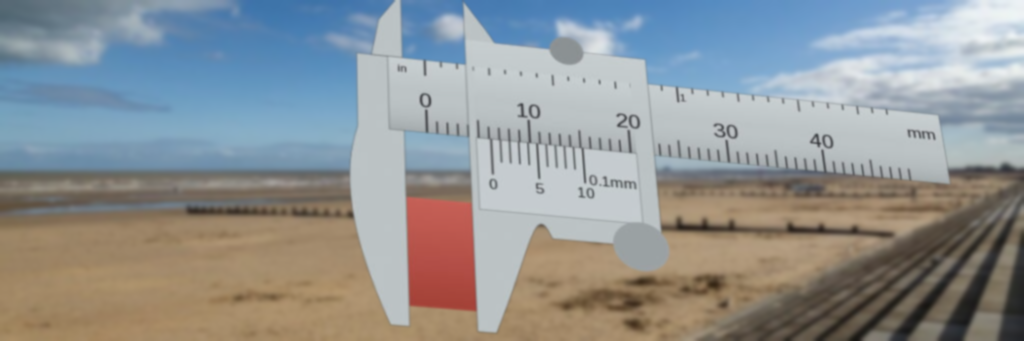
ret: 6.2mm
